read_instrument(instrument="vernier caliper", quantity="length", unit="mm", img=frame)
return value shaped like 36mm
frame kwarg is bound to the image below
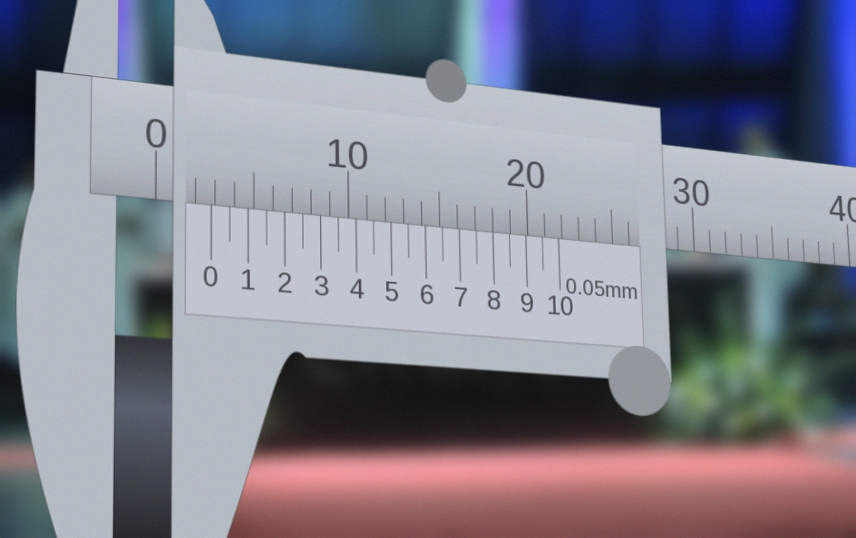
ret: 2.8mm
